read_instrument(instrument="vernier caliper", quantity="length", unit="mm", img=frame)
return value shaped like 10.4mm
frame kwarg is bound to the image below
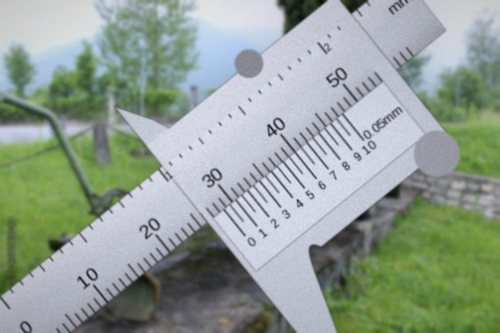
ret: 28.6mm
